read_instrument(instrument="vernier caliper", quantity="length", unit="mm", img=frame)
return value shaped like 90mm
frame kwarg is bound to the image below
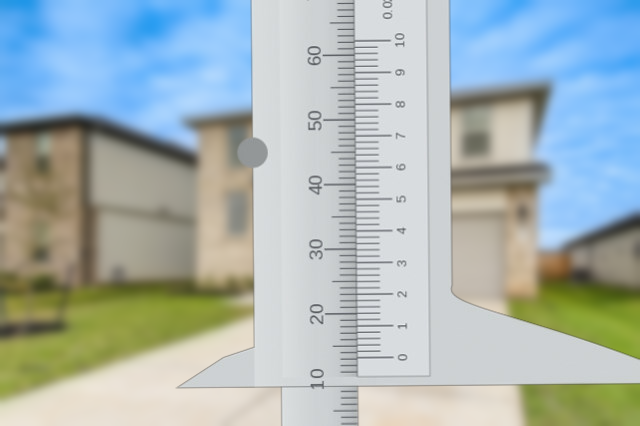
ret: 13.2mm
